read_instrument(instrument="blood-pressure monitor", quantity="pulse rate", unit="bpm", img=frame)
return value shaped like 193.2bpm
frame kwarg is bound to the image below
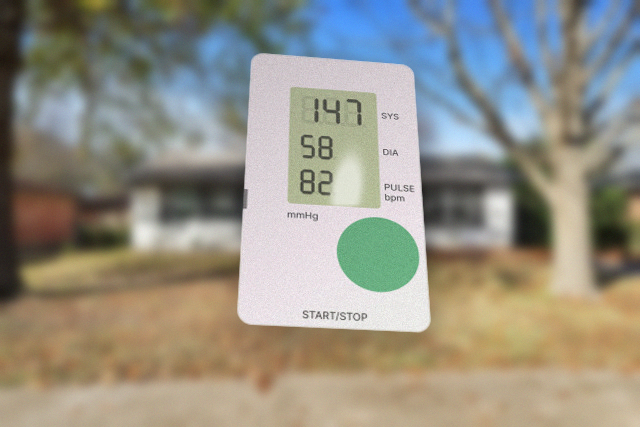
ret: 82bpm
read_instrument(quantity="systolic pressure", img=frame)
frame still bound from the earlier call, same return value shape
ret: 147mmHg
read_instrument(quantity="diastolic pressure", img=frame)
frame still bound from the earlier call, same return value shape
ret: 58mmHg
